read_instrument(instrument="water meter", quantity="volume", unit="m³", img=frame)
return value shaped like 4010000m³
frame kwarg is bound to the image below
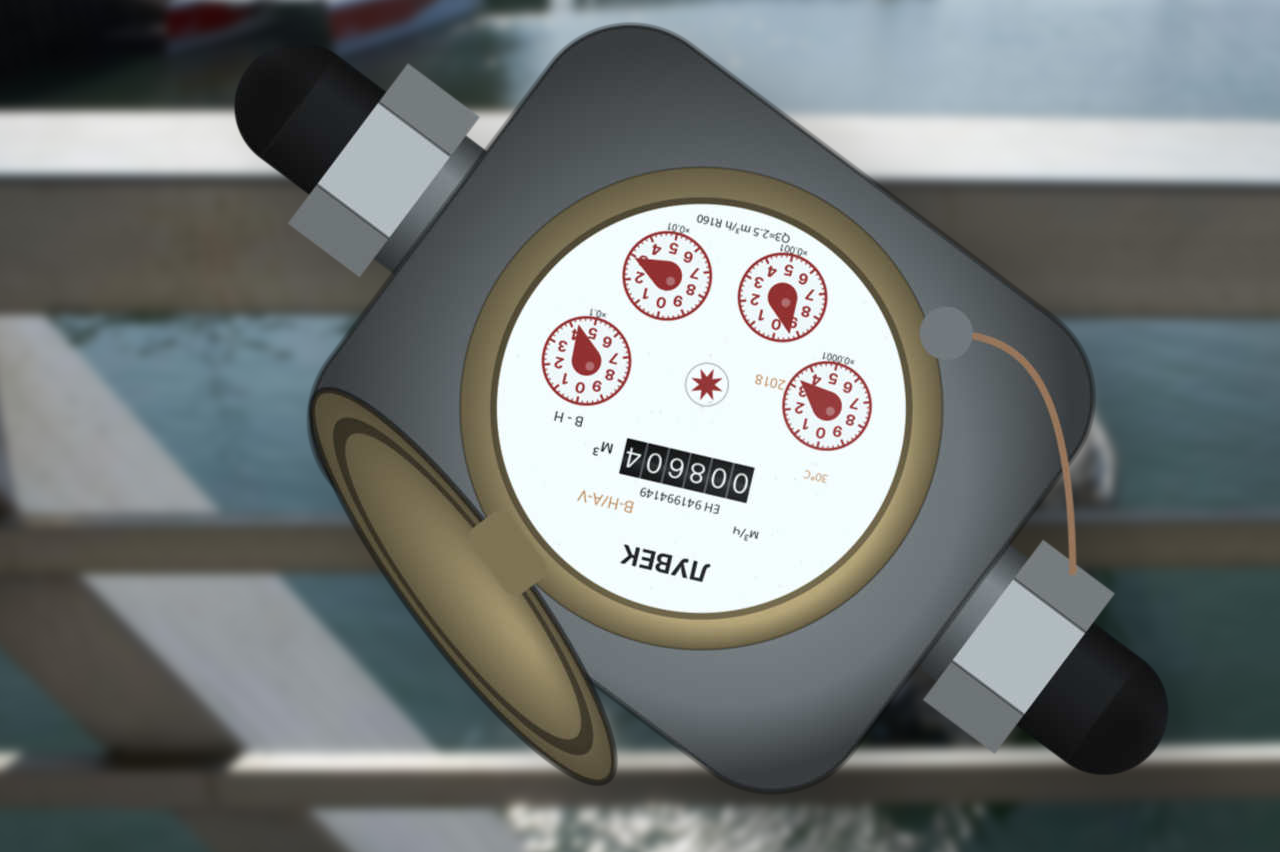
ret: 8604.4293m³
